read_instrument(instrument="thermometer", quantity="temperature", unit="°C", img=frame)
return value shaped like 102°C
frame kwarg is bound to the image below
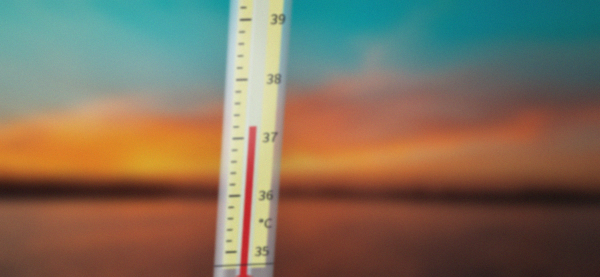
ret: 37.2°C
